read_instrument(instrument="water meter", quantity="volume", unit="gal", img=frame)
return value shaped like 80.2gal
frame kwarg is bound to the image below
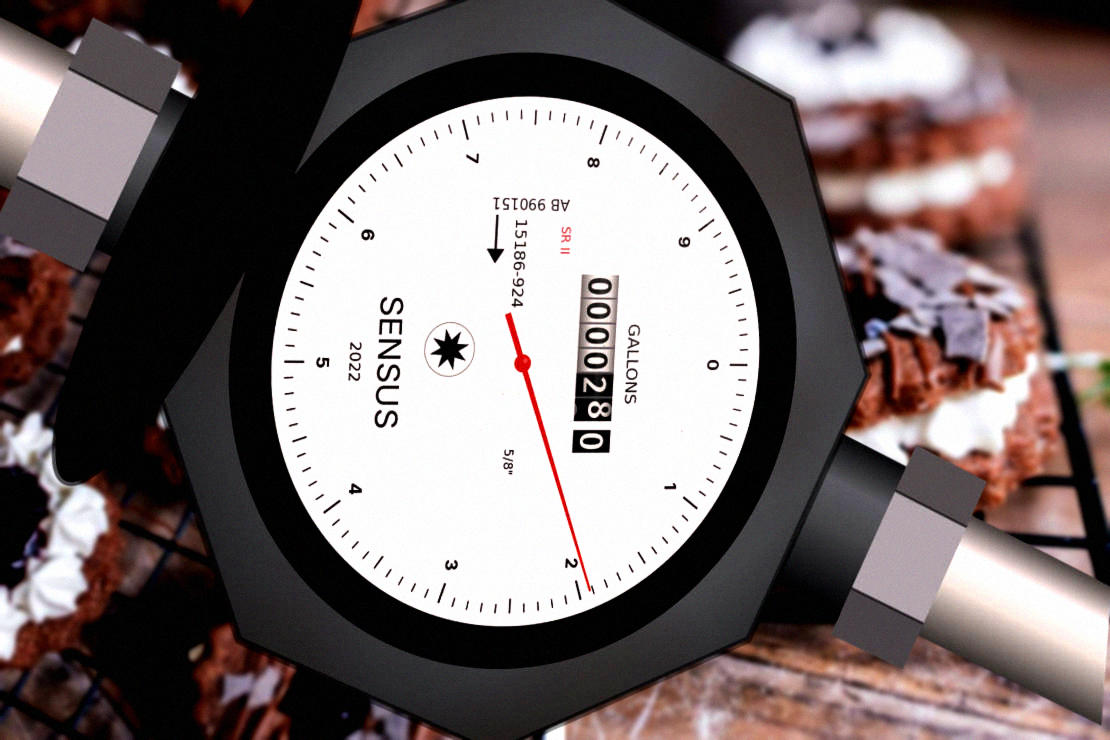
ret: 281.9gal
